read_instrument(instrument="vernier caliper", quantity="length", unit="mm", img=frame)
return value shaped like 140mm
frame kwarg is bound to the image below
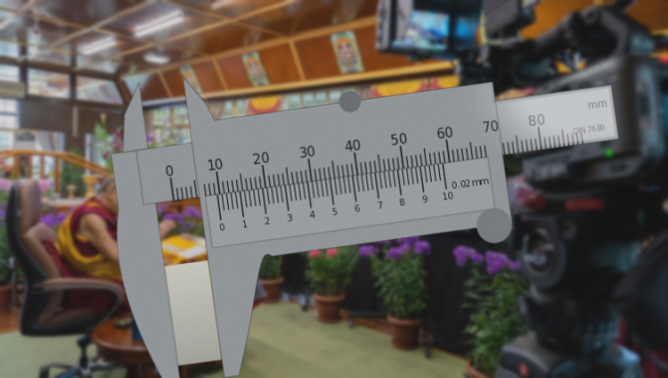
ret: 9.5mm
